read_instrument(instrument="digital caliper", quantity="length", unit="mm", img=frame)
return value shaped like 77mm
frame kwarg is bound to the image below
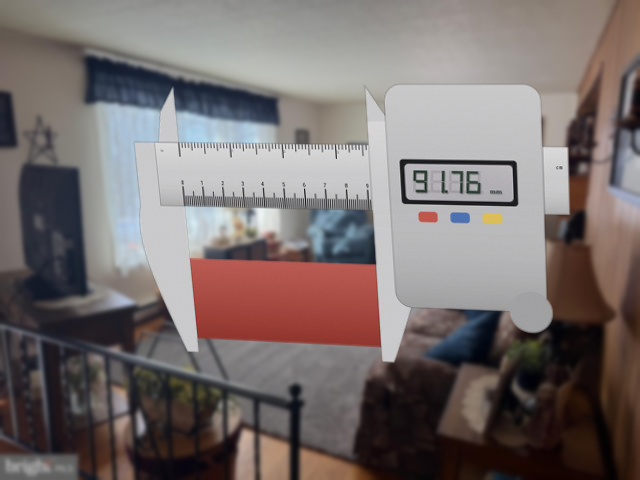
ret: 91.76mm
